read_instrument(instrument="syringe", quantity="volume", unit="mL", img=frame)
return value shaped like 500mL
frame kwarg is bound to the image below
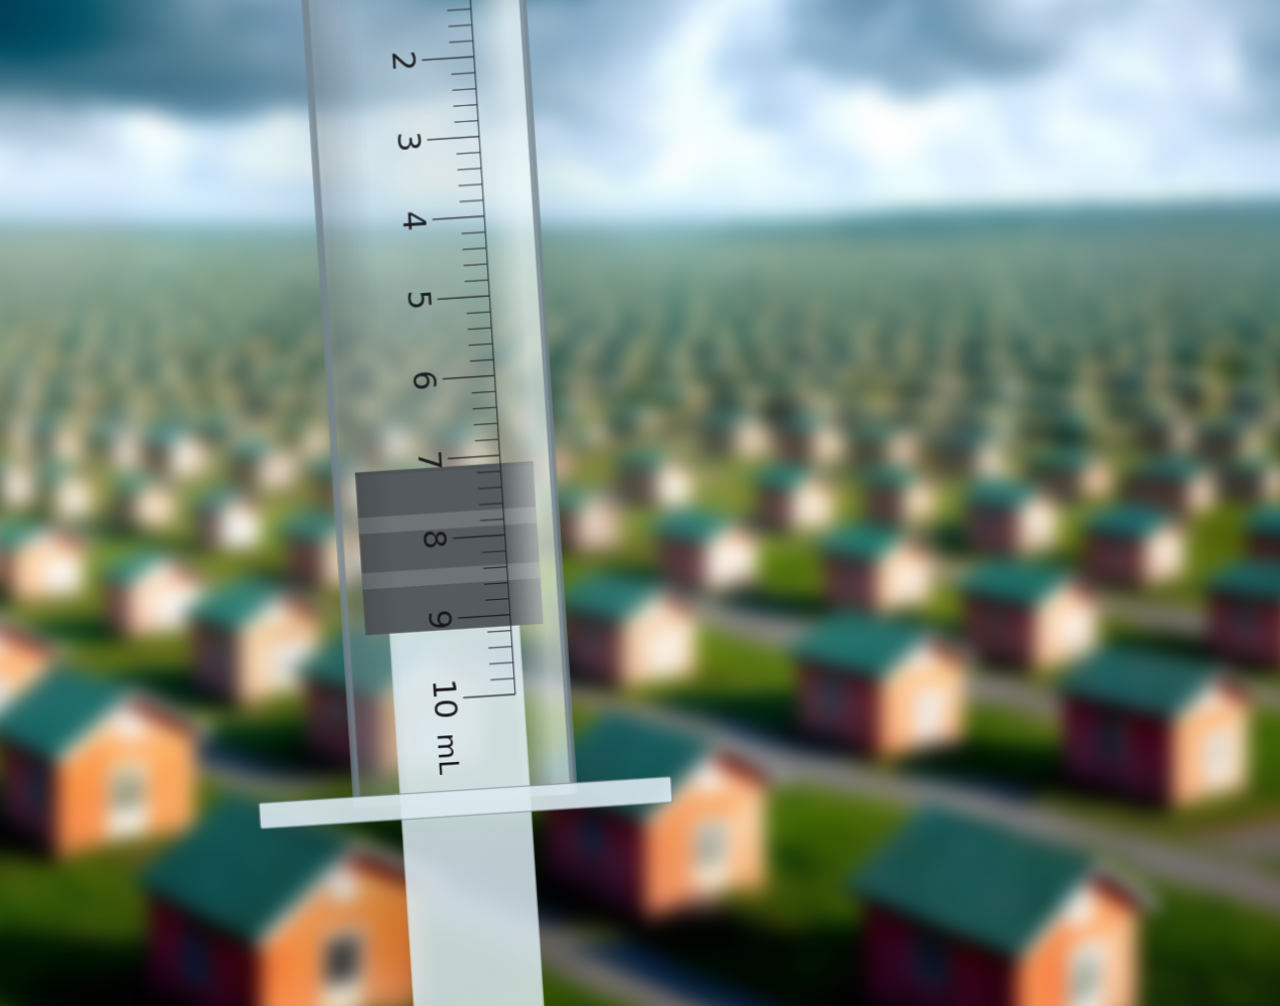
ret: 7.1mL
